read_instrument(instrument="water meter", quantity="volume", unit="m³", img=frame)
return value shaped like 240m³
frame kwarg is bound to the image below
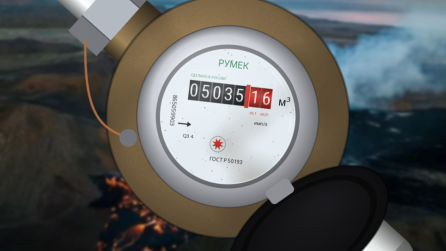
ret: 5035.16m³
